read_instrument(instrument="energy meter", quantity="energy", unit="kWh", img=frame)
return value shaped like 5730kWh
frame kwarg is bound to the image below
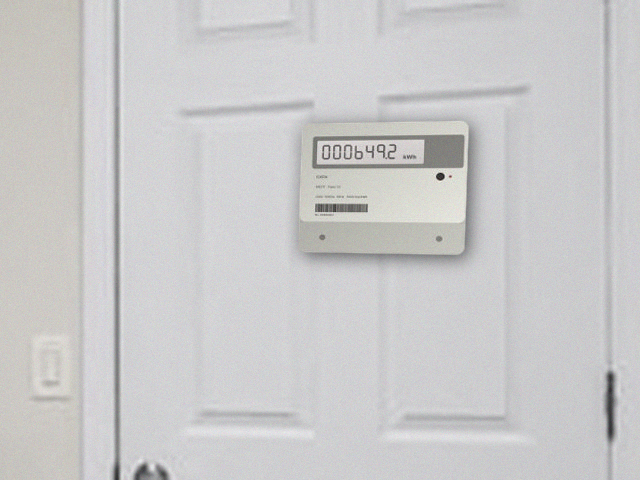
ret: 649.2kWh
